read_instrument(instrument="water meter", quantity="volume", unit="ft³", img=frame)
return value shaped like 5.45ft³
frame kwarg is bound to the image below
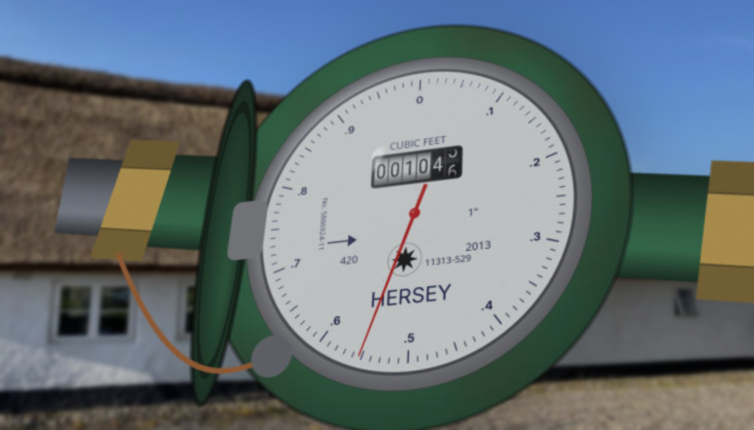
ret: 1045.55ft³
